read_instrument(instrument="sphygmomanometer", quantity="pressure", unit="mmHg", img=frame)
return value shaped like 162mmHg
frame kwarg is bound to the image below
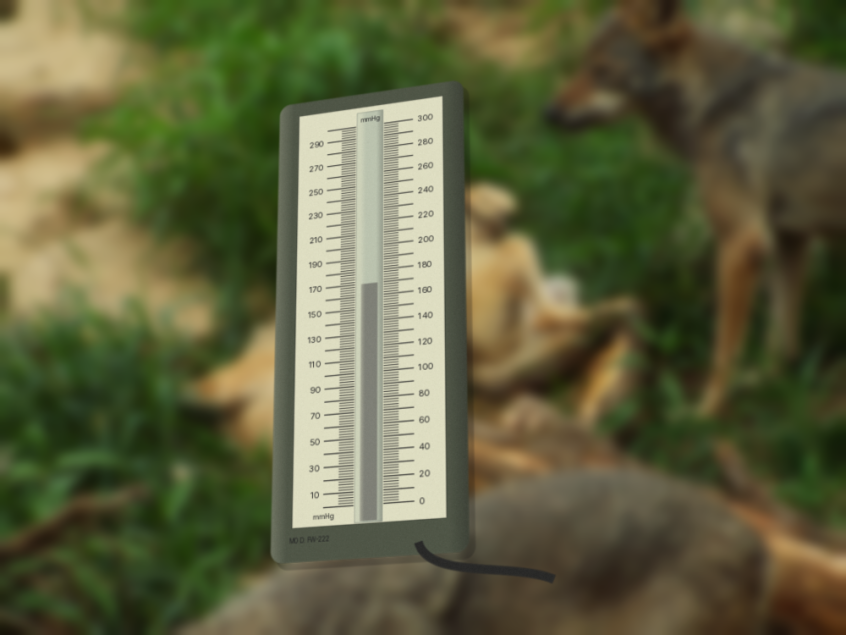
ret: 170mmHg
